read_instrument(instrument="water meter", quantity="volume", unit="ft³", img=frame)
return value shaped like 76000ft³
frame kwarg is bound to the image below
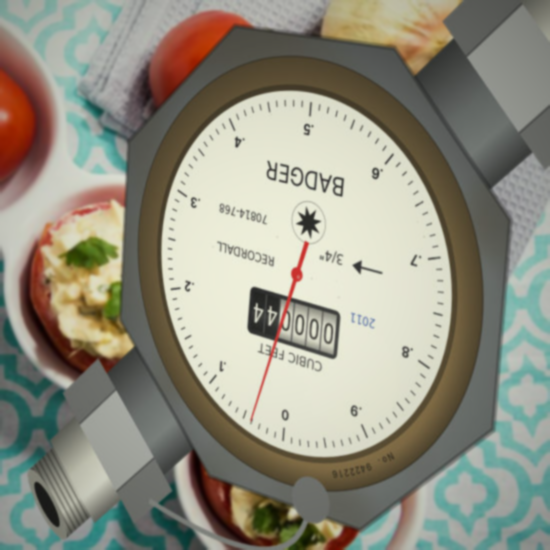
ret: 44.04ft³
